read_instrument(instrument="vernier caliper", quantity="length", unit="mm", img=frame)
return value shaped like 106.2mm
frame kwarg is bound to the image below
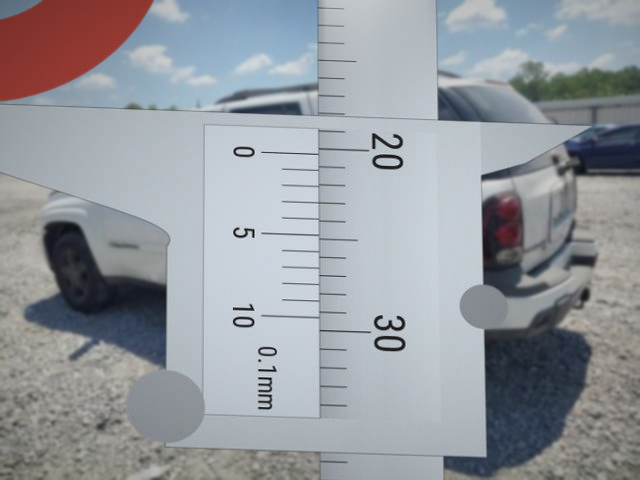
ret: 20.3mm
